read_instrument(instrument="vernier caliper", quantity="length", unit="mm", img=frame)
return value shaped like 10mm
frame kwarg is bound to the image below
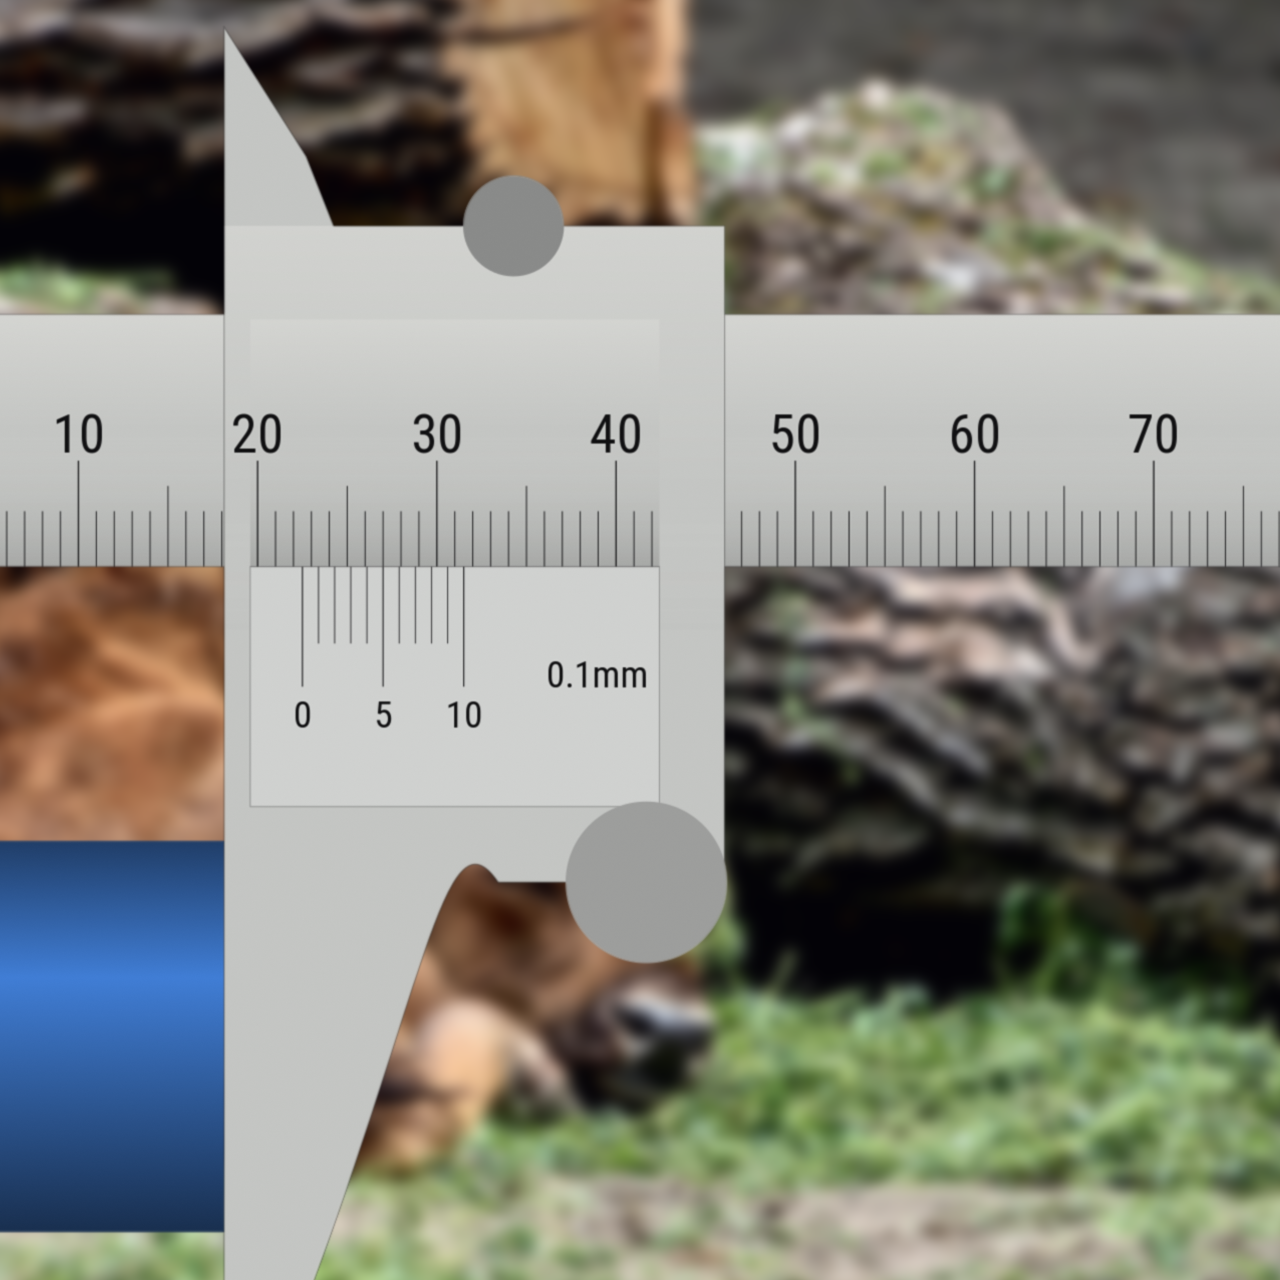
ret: 22.5mm
